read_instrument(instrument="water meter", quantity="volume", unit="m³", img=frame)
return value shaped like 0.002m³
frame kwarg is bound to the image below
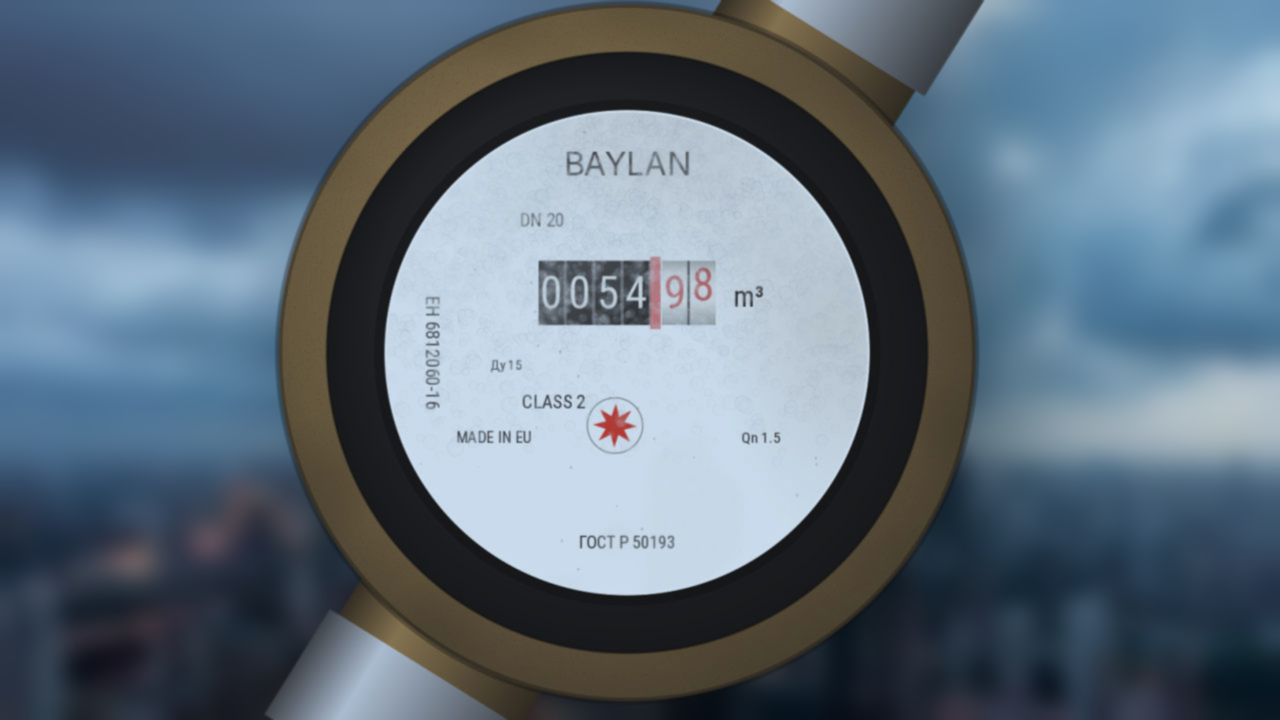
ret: 54.98m³
